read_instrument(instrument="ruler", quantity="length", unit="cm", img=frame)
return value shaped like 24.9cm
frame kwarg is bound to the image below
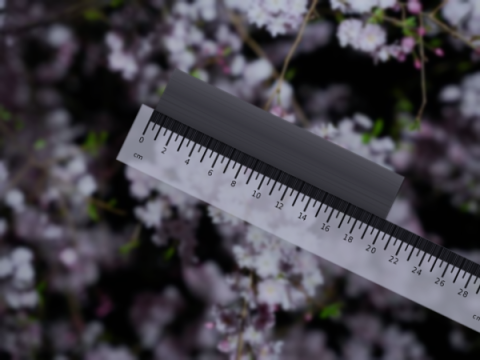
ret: 20cm
